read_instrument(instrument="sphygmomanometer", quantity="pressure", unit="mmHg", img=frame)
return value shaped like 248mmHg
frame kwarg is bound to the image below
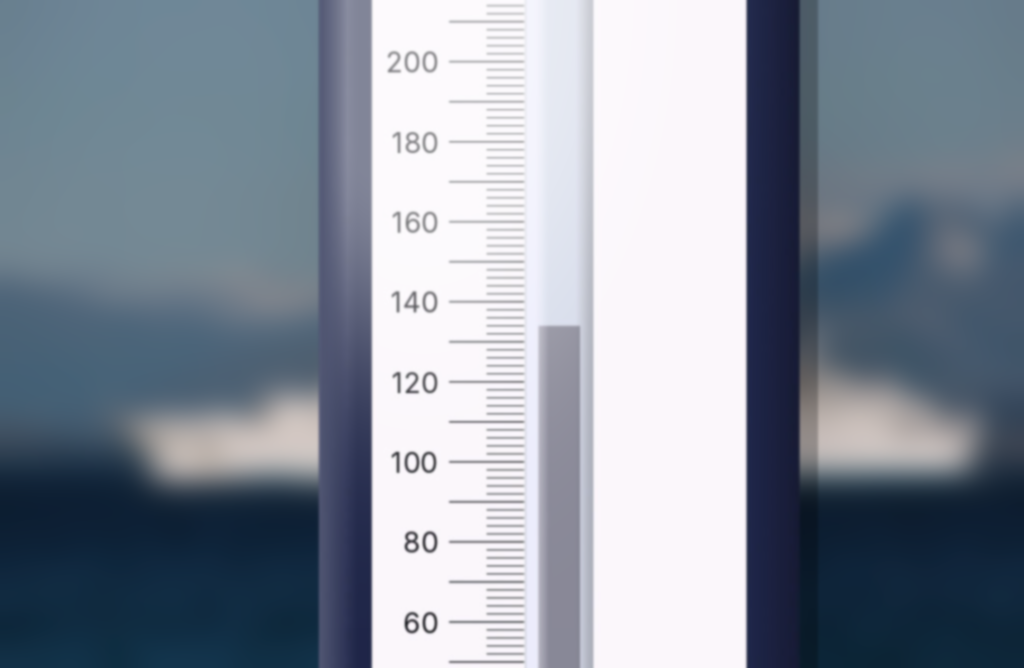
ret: 134mmHg
